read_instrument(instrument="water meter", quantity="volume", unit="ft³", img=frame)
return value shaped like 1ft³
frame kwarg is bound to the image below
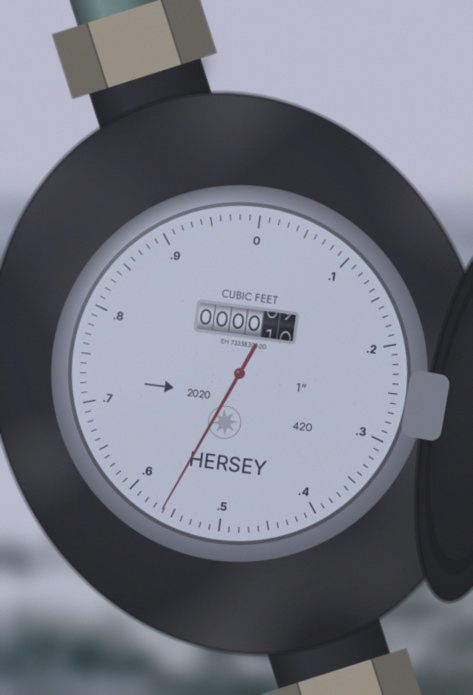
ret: 9.56ft³
